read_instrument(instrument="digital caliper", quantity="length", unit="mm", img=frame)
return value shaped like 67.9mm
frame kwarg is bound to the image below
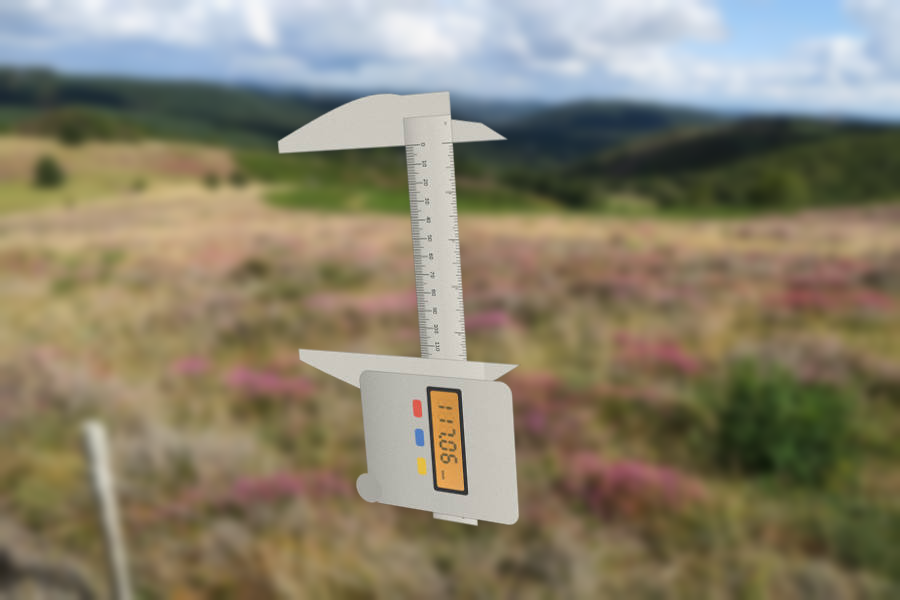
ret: 117.06mm
